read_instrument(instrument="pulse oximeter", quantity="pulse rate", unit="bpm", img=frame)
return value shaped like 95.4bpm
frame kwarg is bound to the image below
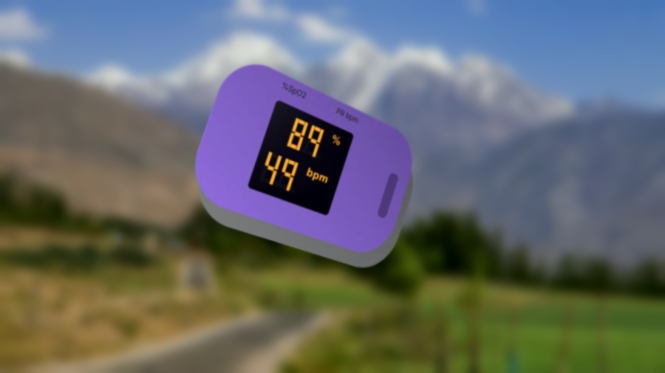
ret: 49bpm
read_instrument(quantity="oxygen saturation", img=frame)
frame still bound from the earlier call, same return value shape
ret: 89%
